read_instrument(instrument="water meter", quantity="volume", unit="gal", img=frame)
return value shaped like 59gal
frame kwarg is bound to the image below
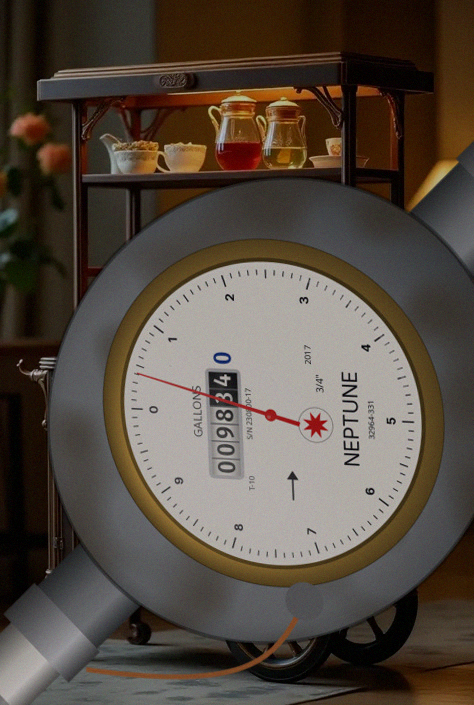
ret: 98340.4gal
